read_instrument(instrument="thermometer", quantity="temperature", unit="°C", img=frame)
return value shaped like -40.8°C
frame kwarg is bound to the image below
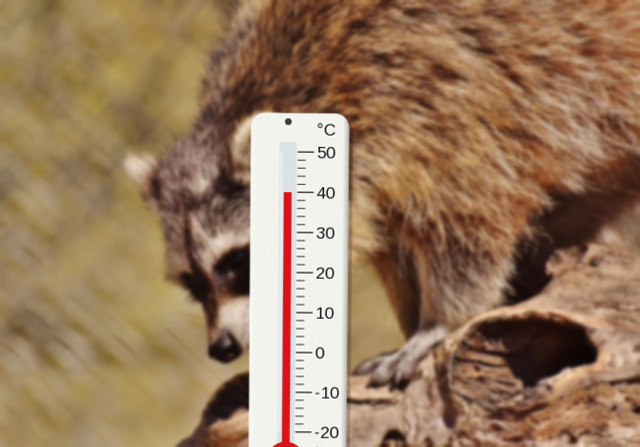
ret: 40°C
